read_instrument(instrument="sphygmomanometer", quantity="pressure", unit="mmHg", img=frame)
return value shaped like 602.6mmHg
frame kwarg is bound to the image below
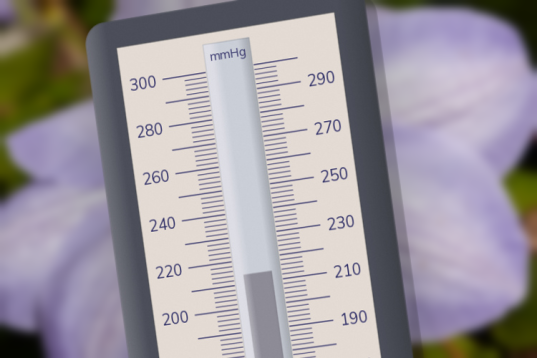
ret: 214mmHg
